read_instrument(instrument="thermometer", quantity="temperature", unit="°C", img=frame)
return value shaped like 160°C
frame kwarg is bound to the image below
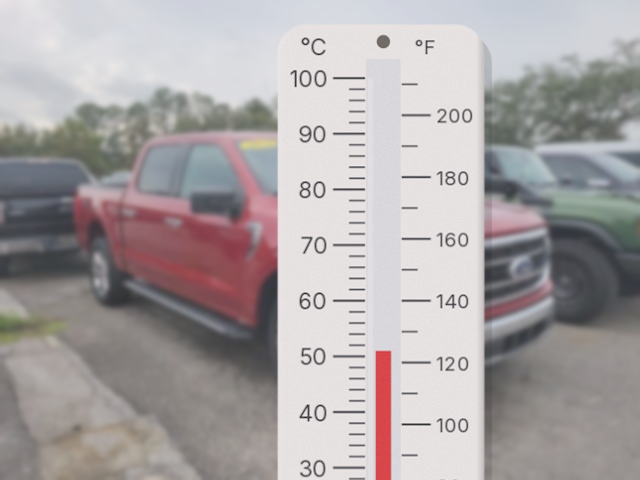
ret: 51°C
